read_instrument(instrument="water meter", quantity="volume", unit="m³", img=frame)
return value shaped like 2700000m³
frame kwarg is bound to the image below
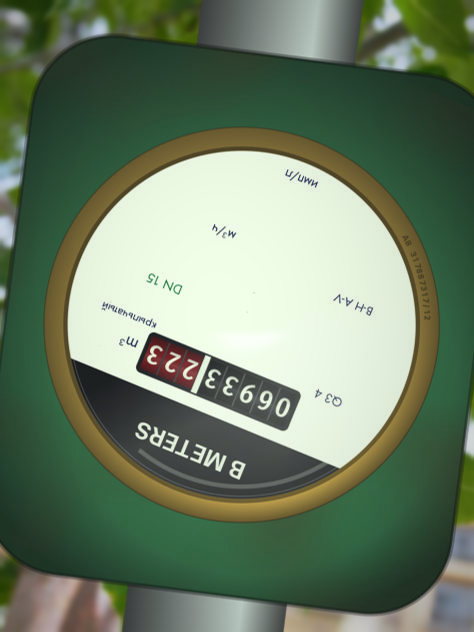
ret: 6933.223m³
